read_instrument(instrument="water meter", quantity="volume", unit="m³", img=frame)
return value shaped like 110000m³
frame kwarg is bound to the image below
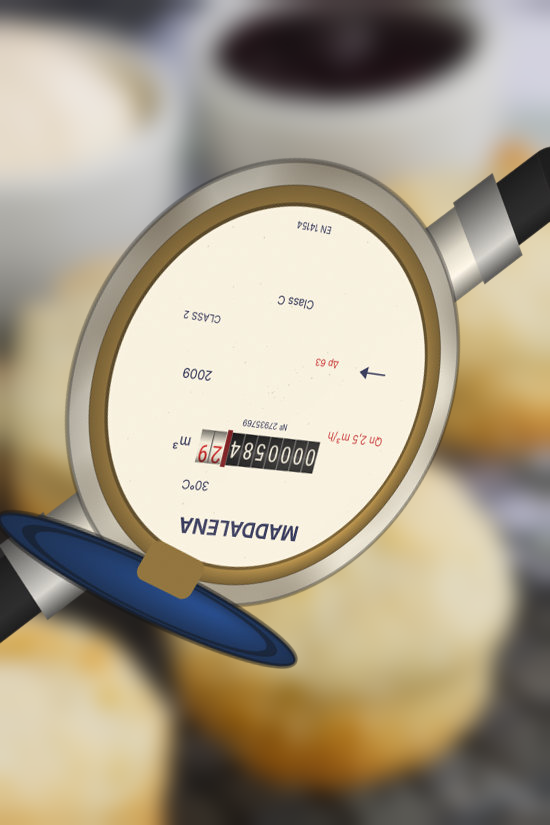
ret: 584.29m³
